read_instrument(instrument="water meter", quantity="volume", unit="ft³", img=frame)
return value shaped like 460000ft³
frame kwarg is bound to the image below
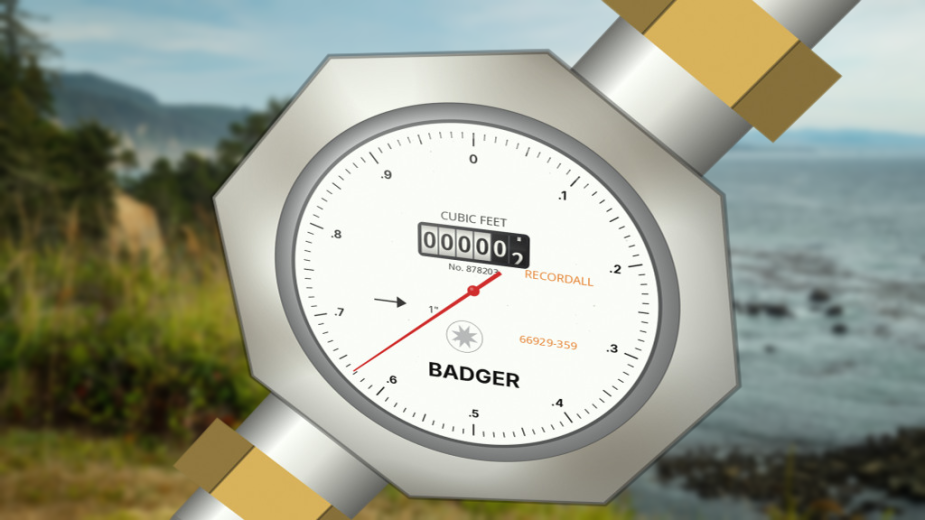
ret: 1.63ft³
